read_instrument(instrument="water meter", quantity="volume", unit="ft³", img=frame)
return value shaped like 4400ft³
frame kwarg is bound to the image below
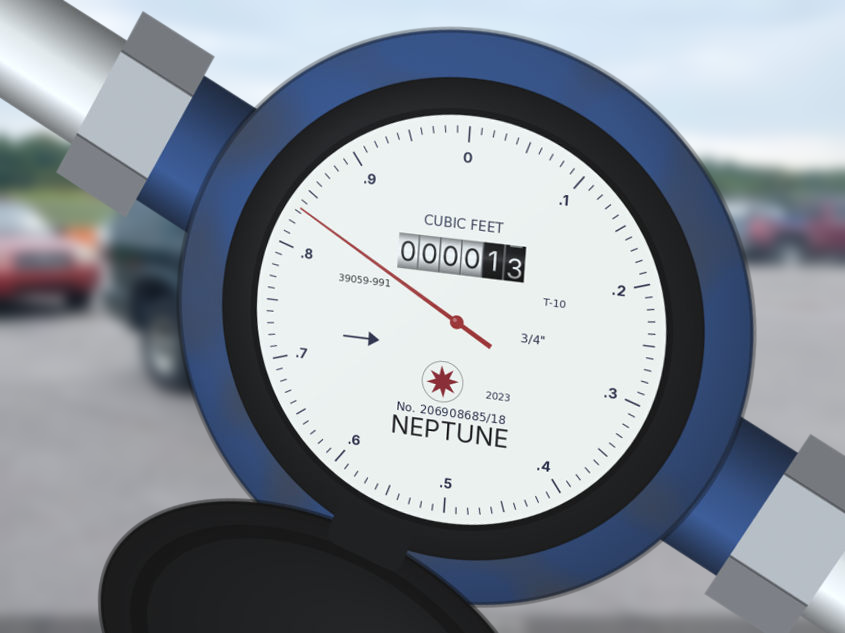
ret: 12.83ft³
